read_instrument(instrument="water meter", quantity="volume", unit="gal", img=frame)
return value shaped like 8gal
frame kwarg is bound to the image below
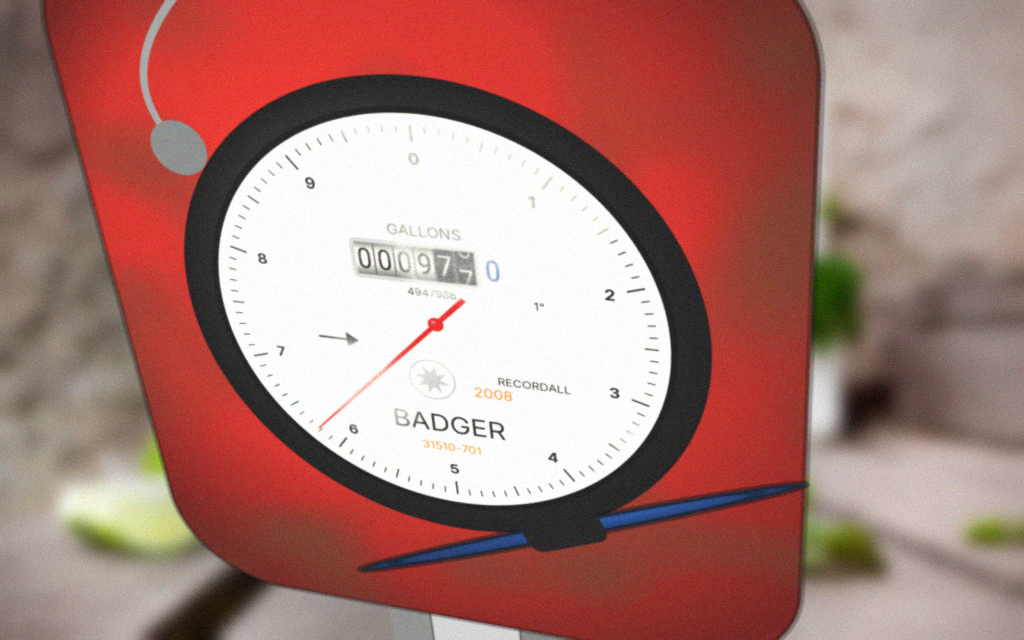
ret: 9766.2gal
